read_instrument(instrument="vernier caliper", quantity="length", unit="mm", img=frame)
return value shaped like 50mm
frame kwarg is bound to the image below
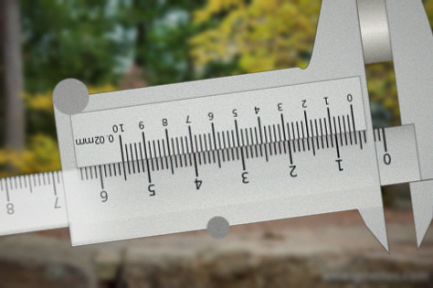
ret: 6.0mm
